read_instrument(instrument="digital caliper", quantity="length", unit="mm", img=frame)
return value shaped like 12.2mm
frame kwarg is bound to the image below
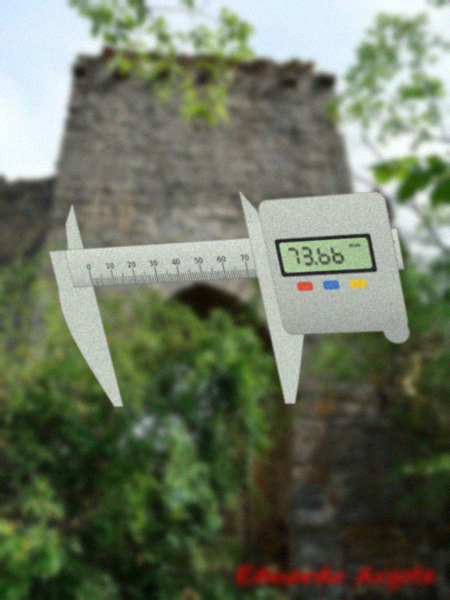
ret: 73.66mm
